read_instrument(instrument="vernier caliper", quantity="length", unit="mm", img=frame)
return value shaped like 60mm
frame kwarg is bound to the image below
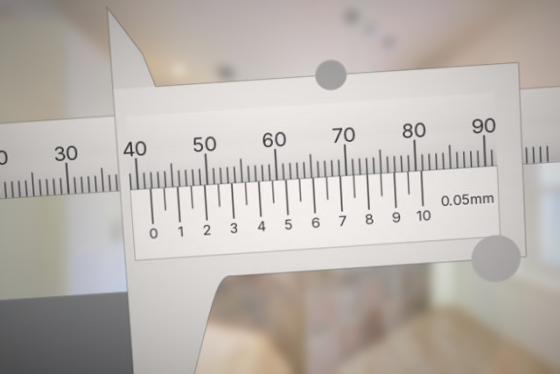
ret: 41.8mm
